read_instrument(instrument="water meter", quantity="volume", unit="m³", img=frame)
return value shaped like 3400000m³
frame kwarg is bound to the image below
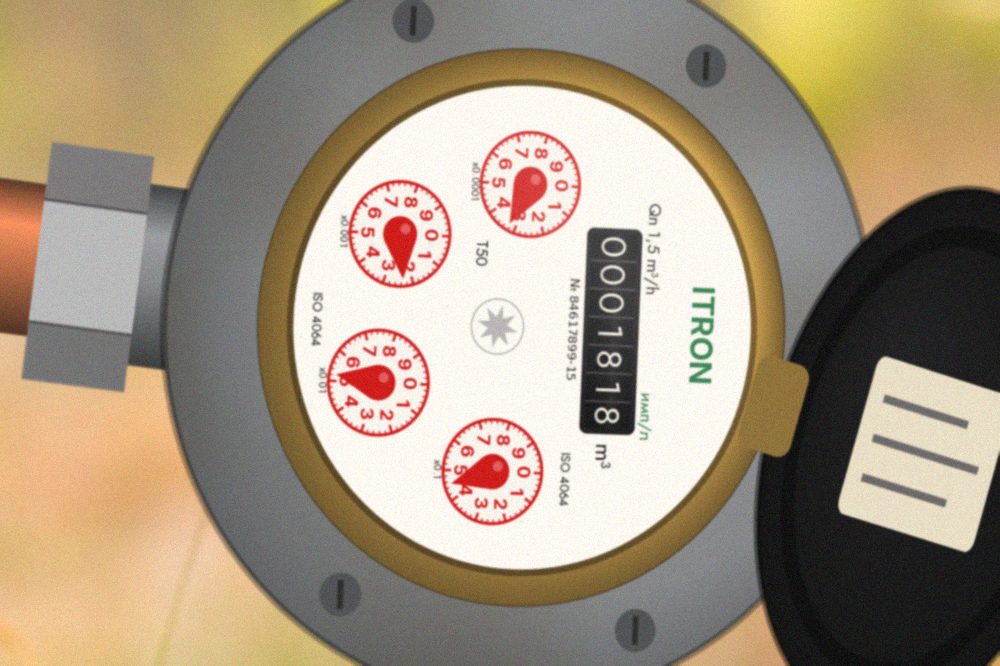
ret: 1818.4523m³
